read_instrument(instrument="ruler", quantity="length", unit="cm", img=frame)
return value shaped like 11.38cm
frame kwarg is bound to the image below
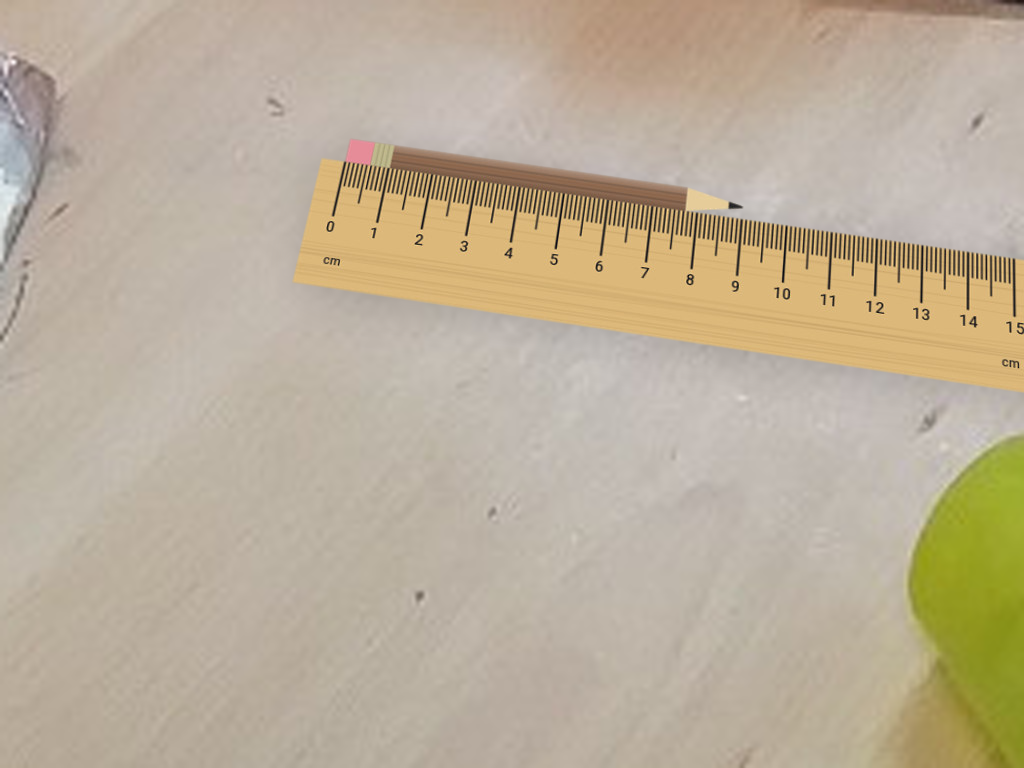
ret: 9cm
